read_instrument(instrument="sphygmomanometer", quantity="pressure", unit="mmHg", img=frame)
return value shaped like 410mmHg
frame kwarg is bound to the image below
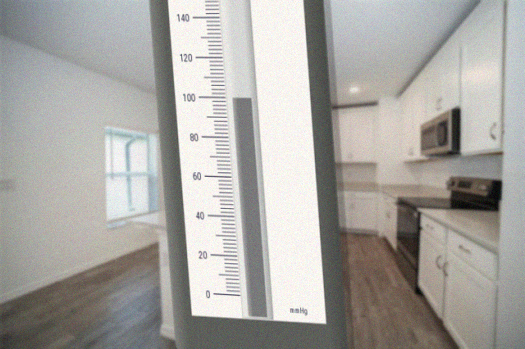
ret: 100mmHg
